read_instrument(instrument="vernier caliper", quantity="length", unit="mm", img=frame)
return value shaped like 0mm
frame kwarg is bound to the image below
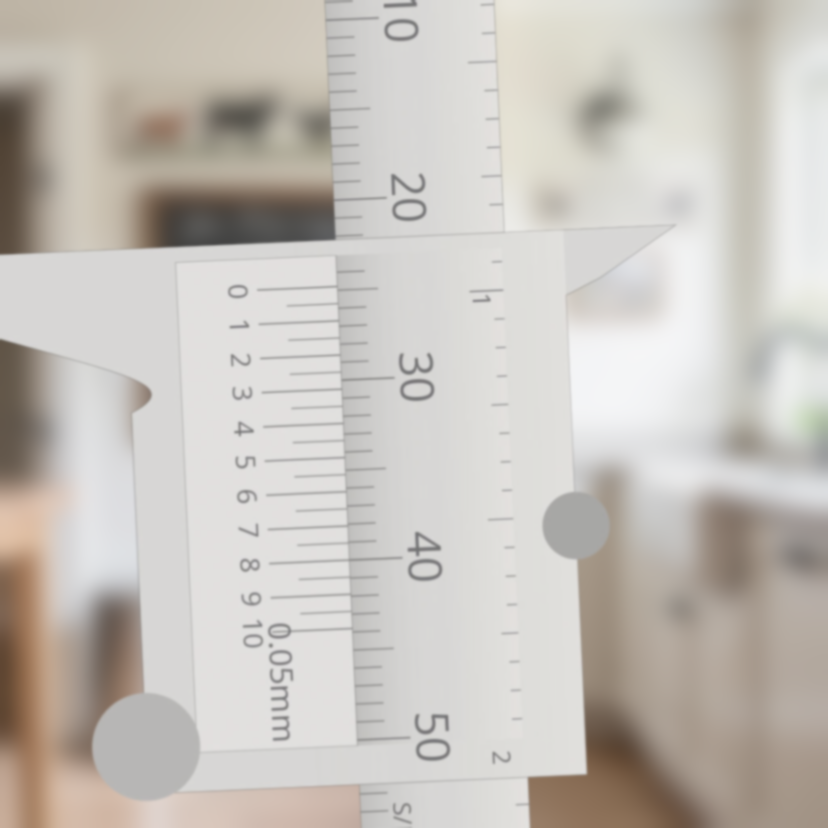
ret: 24.8mm
